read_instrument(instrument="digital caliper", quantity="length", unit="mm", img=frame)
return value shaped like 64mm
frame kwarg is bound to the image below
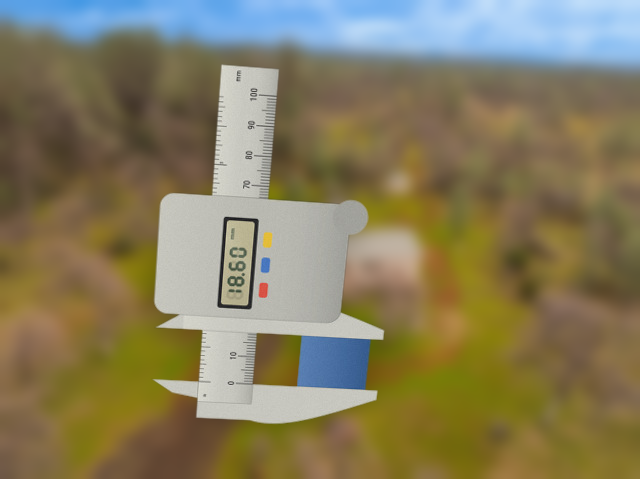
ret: 18.60mm
